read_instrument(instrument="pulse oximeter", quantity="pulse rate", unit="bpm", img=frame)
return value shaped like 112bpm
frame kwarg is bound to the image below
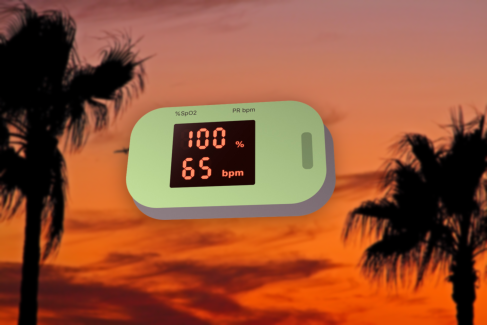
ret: 65bpm
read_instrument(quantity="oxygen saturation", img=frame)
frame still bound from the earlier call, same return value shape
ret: 100%
